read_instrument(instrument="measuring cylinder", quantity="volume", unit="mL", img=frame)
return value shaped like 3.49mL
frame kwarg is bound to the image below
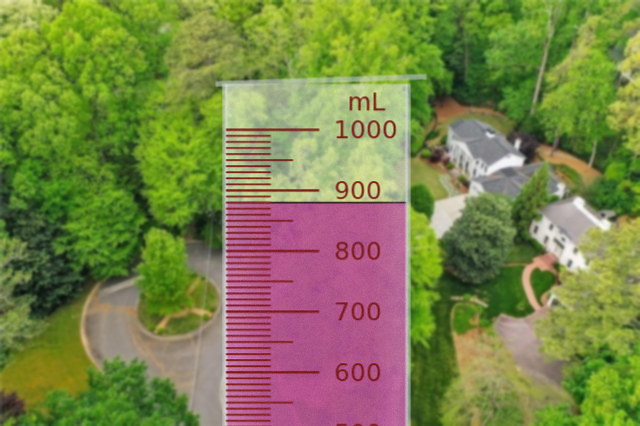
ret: 880mL
